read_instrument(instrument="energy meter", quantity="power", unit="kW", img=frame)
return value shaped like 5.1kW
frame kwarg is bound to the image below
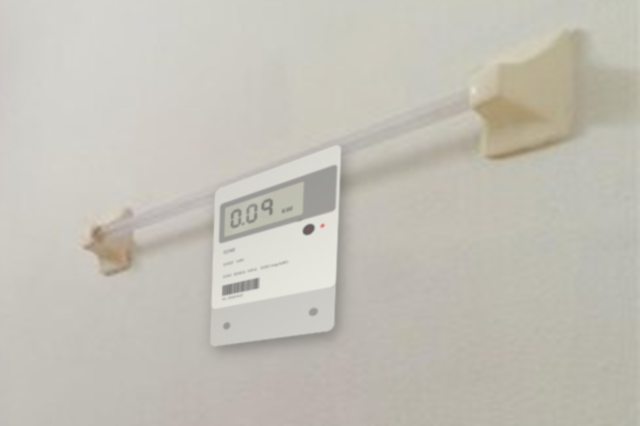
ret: 0.09kW
